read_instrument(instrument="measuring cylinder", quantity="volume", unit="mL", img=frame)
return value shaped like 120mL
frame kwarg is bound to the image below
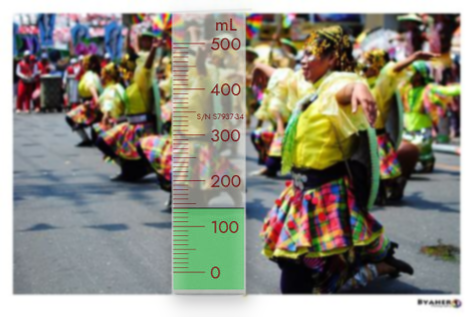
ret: 140mL
